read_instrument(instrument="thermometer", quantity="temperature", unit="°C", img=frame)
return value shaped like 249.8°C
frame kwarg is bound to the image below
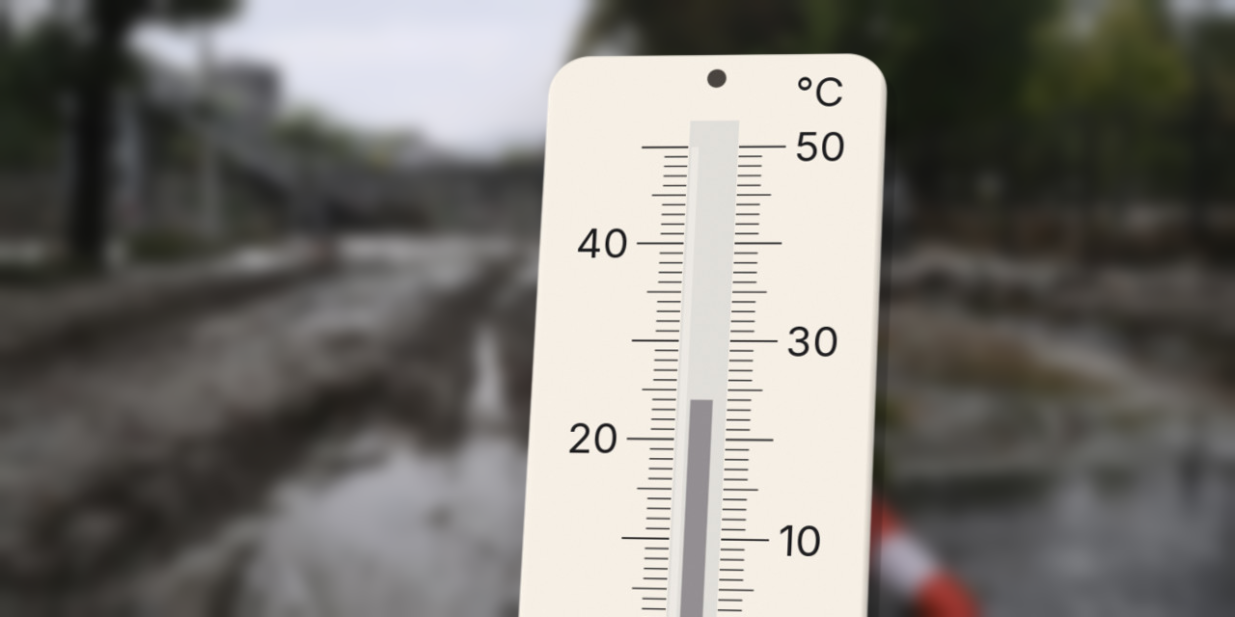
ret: 24°C
